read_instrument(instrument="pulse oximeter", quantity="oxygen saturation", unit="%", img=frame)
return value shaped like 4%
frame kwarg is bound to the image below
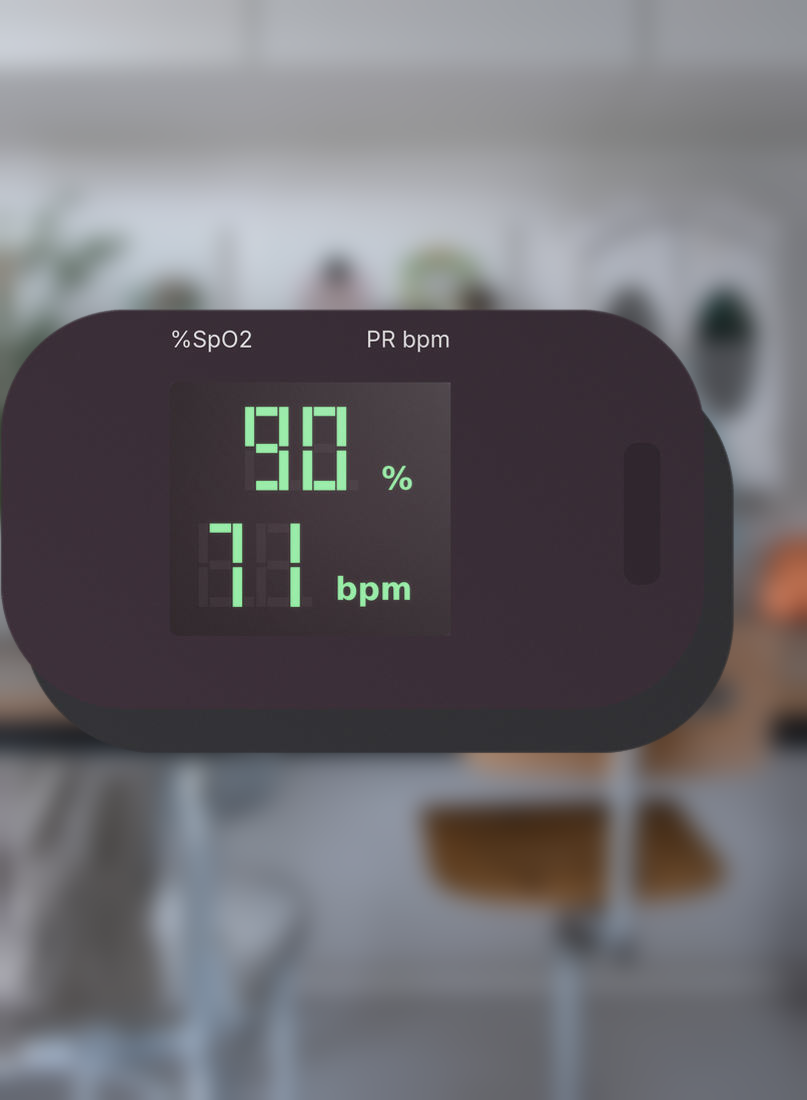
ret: 90%
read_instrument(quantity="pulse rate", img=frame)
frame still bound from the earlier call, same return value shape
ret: 71bpm
